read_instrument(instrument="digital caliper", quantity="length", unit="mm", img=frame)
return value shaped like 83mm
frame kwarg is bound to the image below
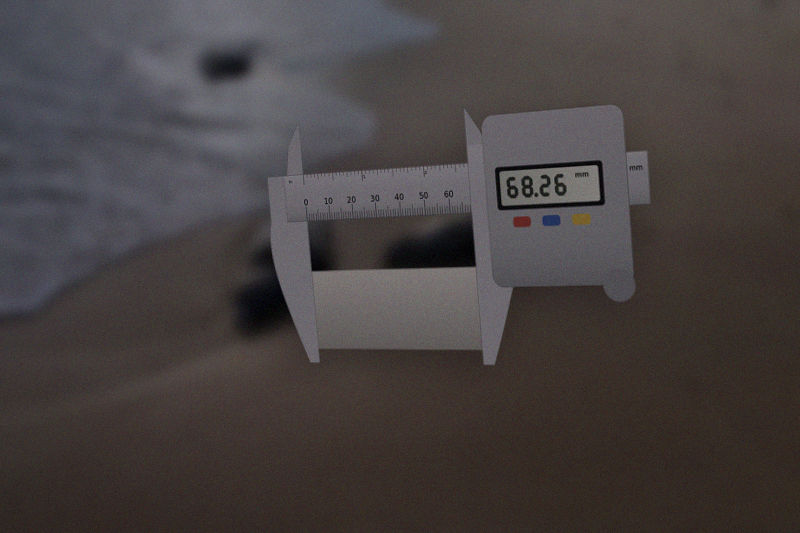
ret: 68.26mm
